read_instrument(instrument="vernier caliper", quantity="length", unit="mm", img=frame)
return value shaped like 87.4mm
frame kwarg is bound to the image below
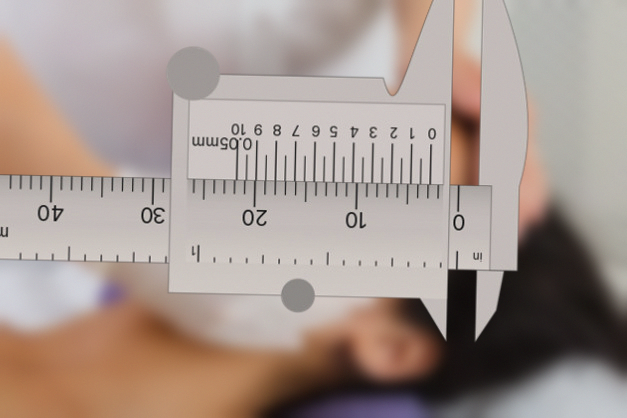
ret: 2.8mm
